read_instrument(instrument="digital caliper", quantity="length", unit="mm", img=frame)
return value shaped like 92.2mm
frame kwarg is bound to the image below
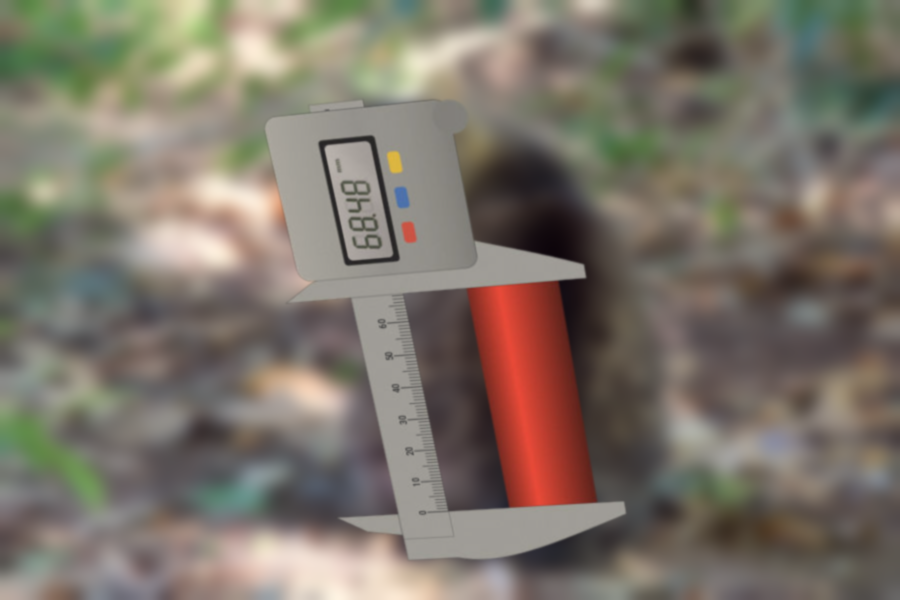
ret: 68.48mm
